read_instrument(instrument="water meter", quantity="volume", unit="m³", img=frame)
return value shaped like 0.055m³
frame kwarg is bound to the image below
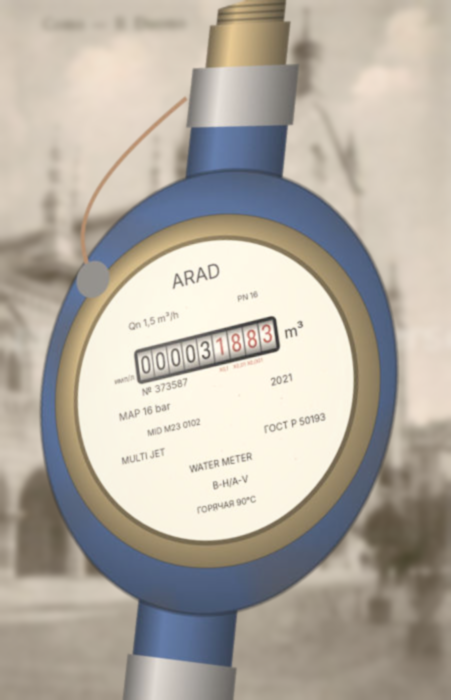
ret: 3.1883m³
